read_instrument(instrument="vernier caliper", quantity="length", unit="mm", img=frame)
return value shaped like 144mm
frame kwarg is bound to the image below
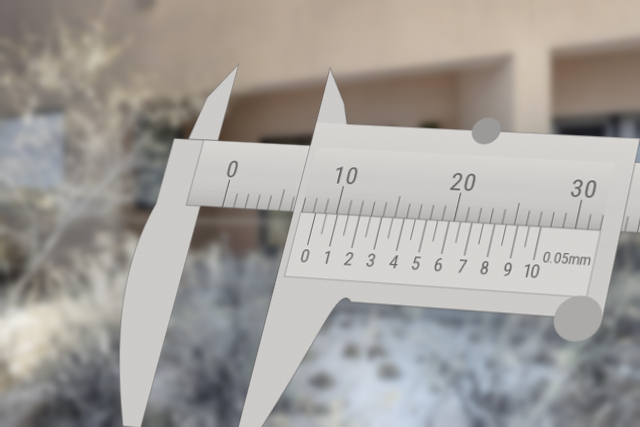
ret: 8.2mm
